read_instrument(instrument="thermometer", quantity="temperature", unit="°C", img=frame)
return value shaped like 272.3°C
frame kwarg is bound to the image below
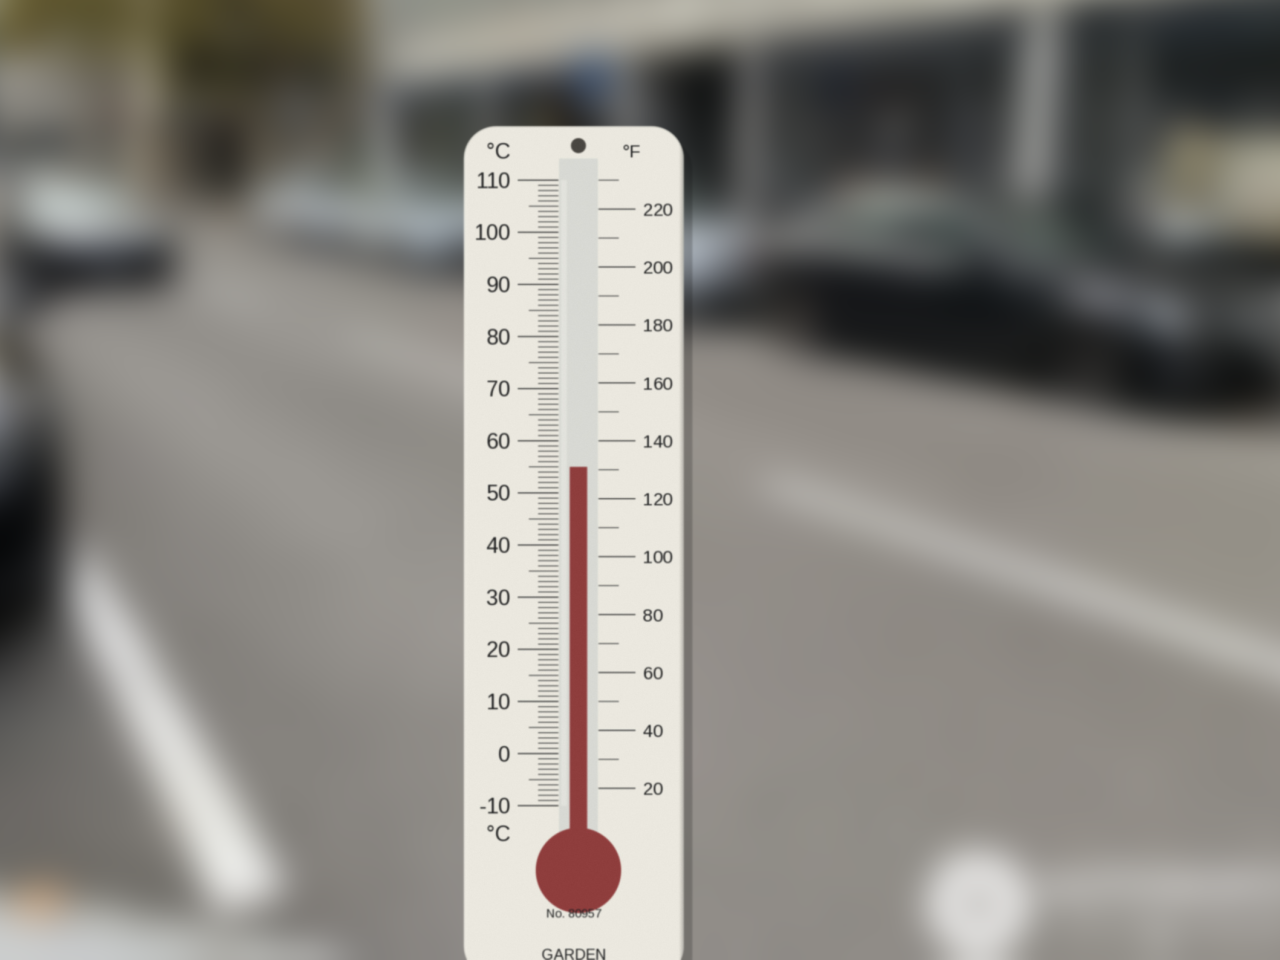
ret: 55°C
